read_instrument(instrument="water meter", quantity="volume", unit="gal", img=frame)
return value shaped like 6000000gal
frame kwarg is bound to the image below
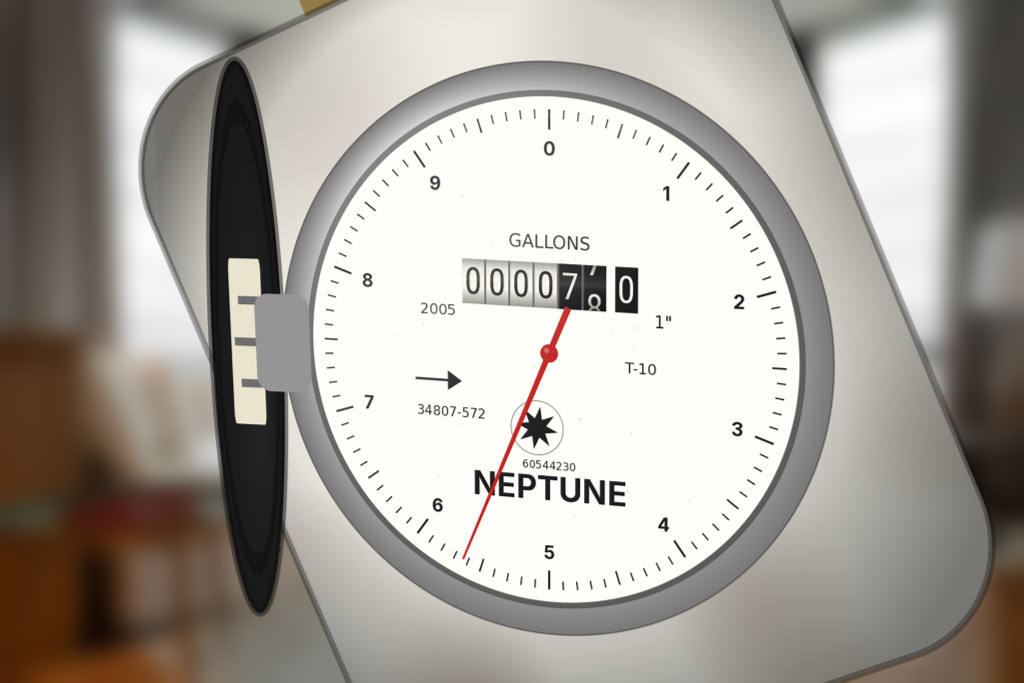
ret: 775.6gal
